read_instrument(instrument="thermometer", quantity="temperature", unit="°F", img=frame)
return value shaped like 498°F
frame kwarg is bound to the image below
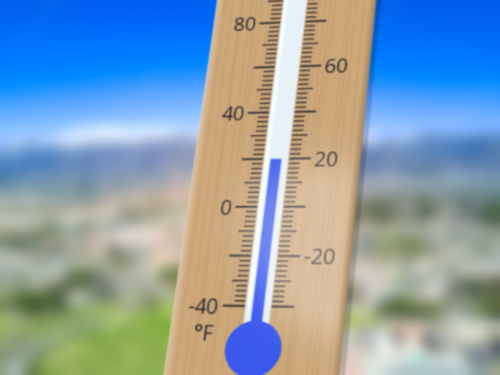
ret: 20°F
